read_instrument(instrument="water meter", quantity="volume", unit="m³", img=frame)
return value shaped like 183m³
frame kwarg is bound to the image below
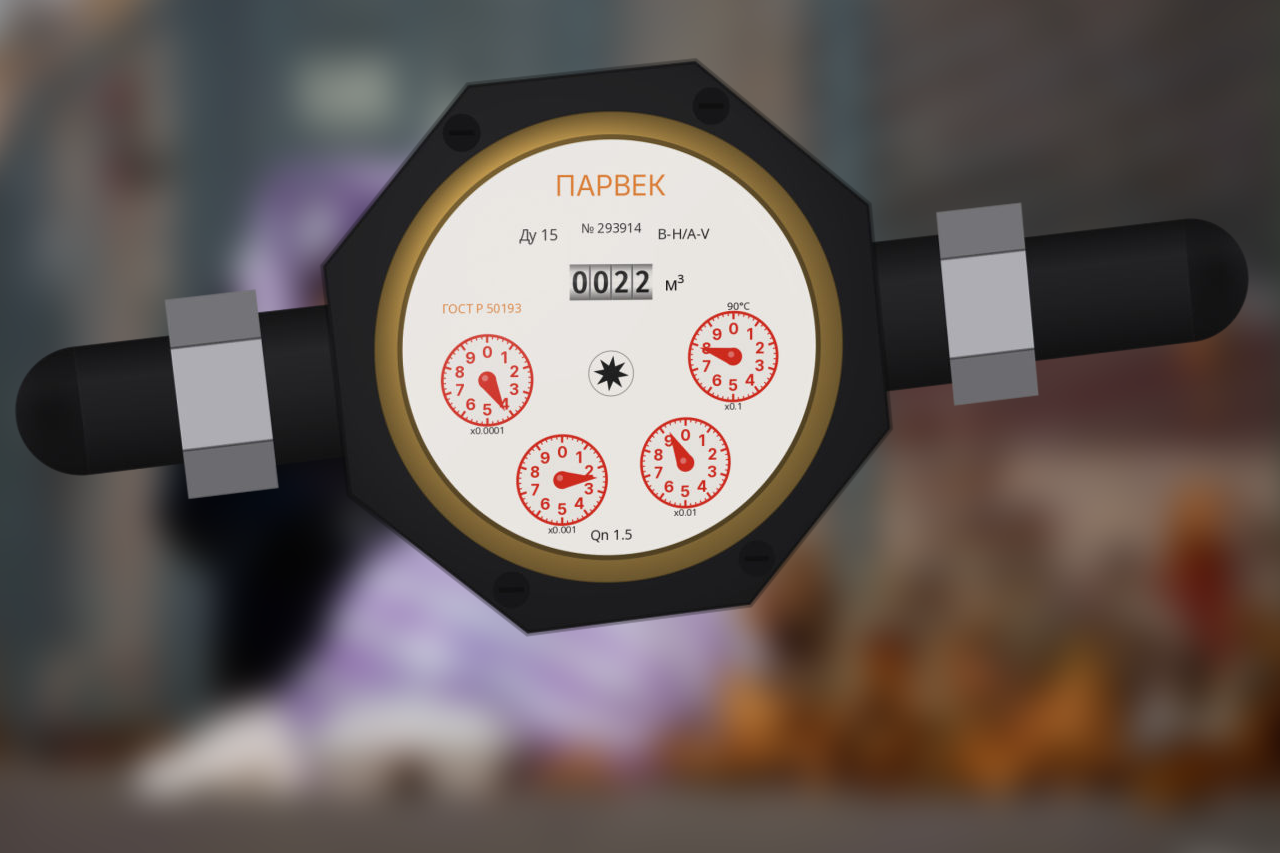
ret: 22.7924m³
